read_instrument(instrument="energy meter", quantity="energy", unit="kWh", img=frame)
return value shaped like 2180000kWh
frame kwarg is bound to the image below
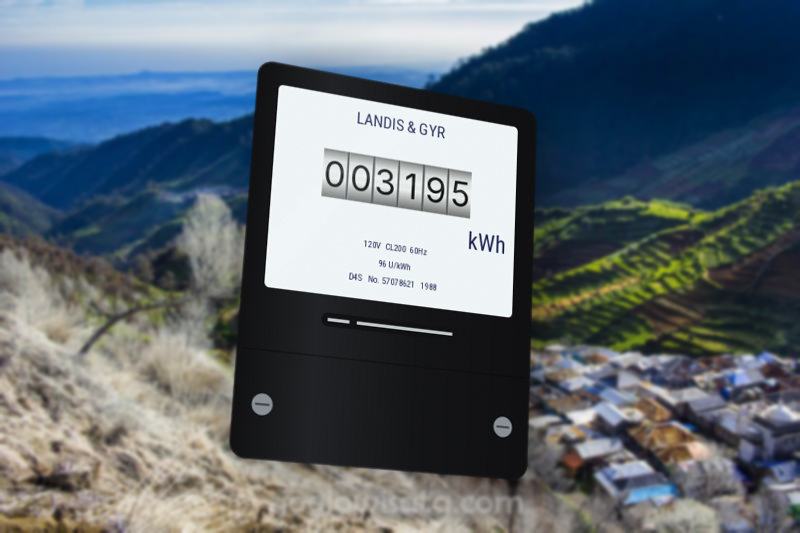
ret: 3195kWh
